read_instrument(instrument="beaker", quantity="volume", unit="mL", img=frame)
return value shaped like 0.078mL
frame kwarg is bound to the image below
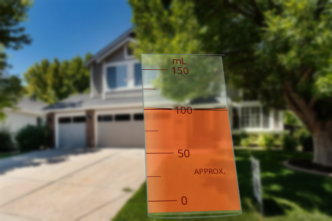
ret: 100mL
